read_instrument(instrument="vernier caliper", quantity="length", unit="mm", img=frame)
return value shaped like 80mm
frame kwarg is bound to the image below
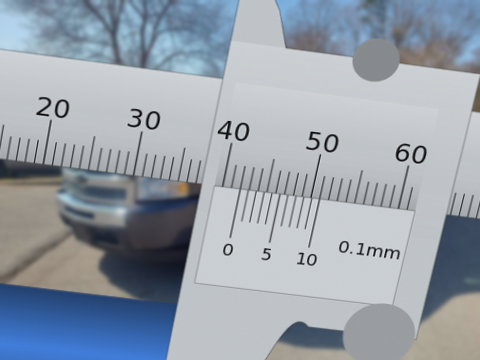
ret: 42.0mm
